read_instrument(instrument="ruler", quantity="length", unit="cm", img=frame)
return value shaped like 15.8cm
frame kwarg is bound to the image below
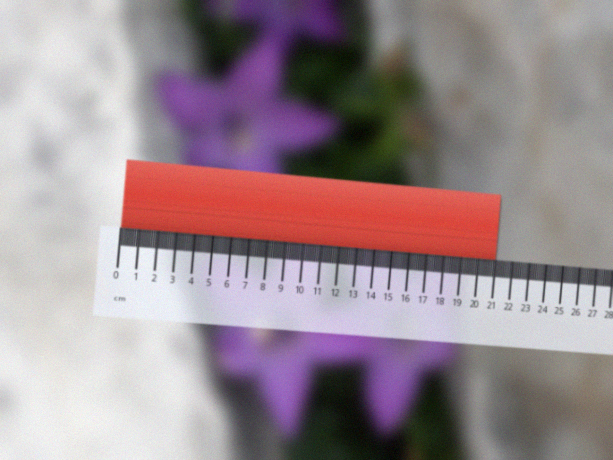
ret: 21cm
